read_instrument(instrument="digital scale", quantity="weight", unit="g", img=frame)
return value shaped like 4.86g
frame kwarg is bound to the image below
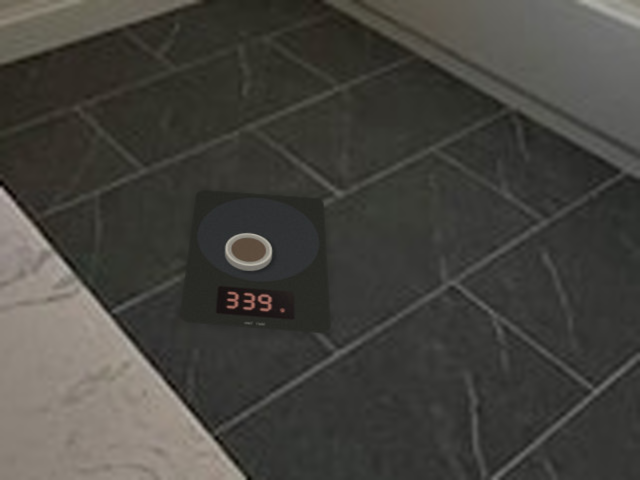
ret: 339g
